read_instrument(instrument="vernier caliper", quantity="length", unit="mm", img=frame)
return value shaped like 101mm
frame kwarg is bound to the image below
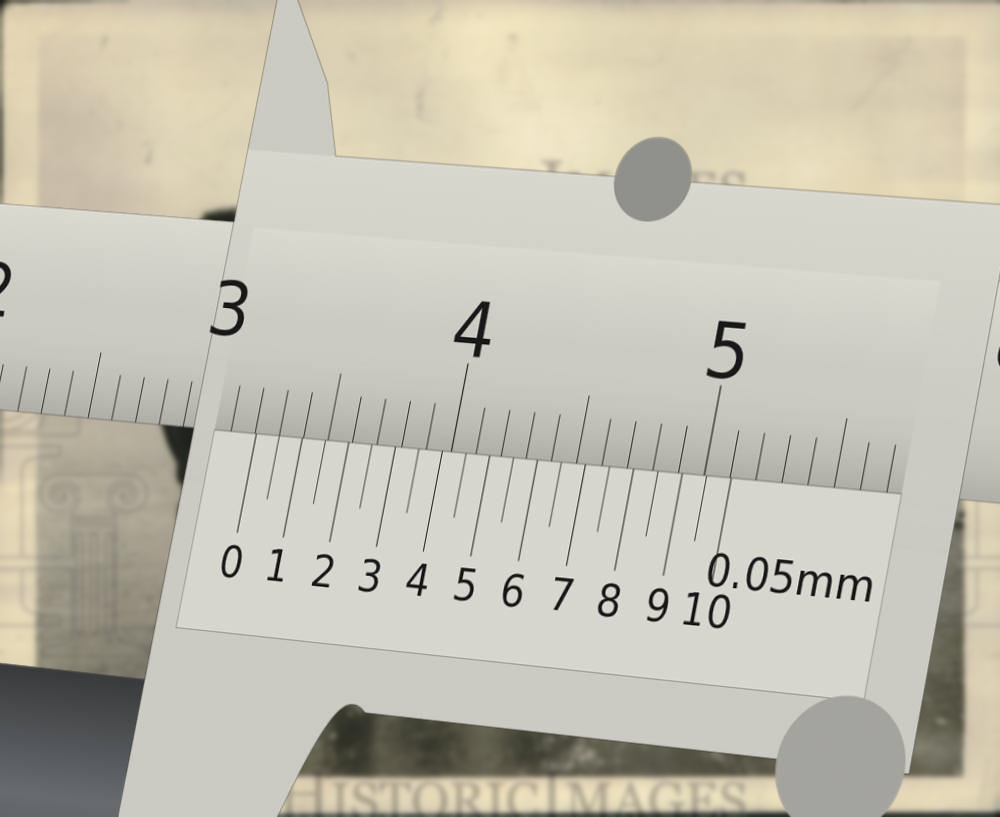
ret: 32.05mm
